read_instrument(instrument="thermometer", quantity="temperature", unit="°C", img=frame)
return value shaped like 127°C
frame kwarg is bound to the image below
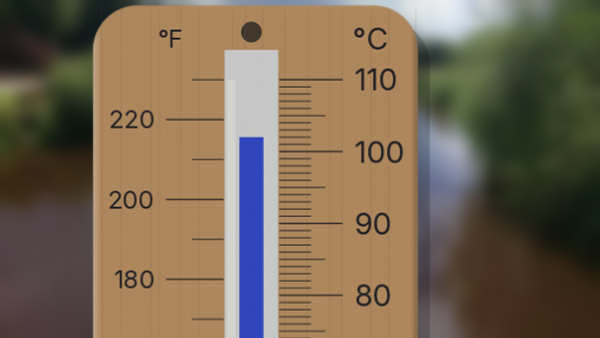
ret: 102°C
